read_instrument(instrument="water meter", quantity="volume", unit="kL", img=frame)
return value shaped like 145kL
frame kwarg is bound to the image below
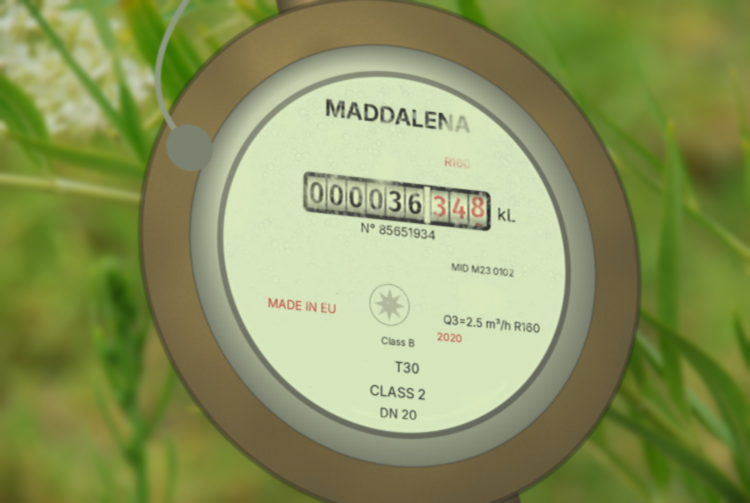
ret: 36.348kL
